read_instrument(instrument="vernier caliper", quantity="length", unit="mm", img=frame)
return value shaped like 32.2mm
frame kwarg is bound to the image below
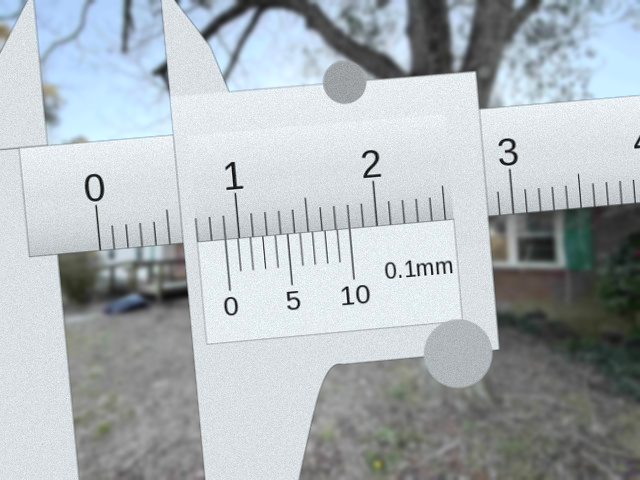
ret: 9.0mm
